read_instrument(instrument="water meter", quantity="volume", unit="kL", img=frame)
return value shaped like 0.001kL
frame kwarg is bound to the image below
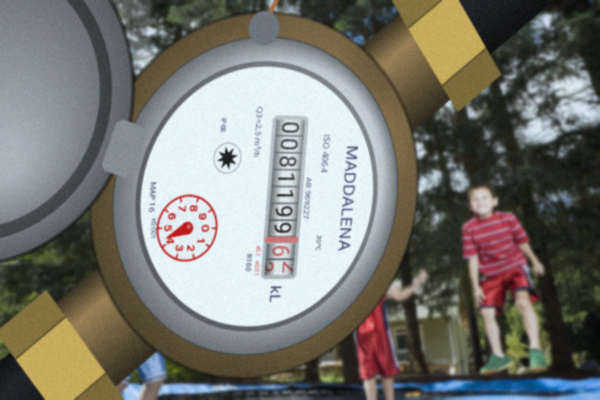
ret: 81199.624kL
